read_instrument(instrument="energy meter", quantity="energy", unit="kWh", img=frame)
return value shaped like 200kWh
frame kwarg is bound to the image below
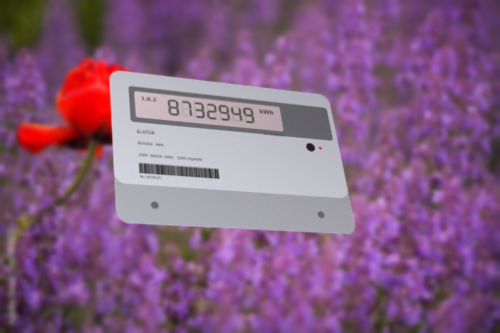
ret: 8732949kWh
